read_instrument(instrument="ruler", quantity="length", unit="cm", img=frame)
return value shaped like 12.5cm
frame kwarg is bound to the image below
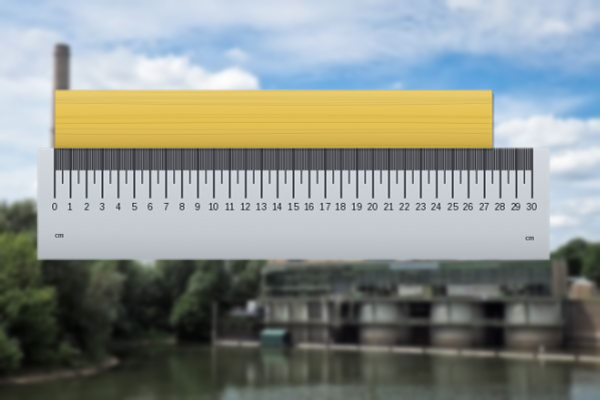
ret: 27.5cm
